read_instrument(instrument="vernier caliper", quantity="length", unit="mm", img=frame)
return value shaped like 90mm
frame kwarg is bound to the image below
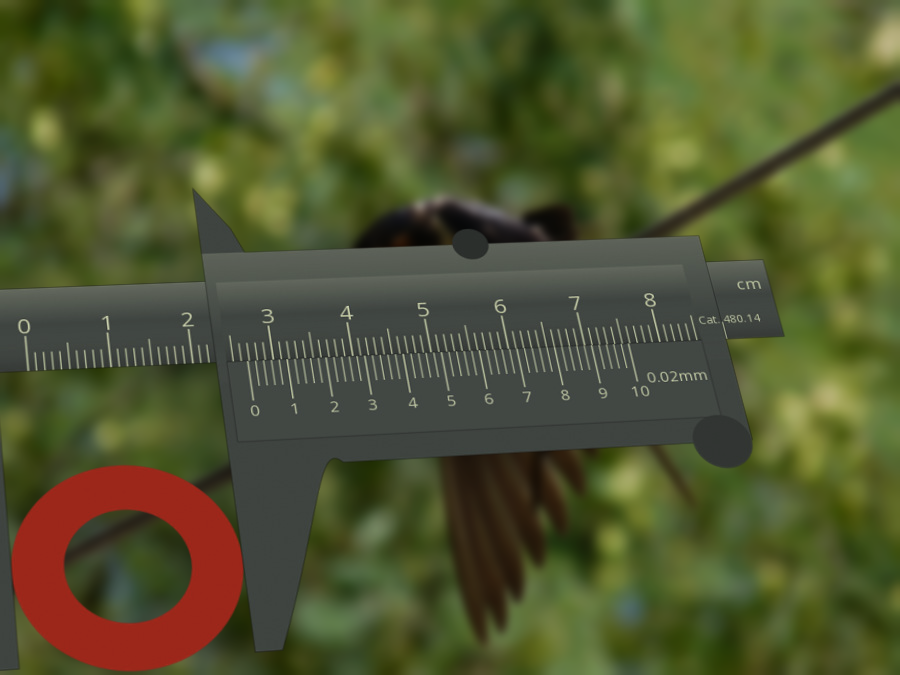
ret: 26.8mm
